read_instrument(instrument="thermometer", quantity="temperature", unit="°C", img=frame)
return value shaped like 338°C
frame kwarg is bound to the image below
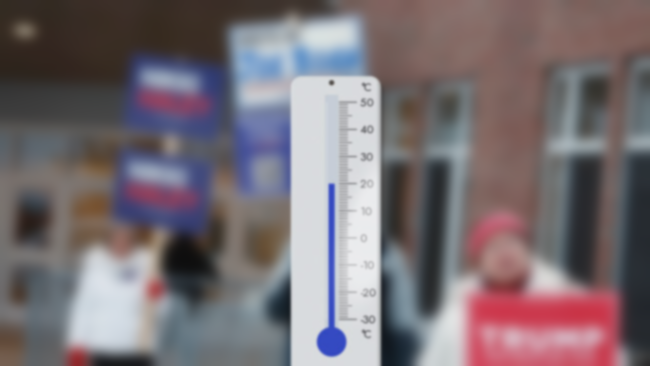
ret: 20°C
